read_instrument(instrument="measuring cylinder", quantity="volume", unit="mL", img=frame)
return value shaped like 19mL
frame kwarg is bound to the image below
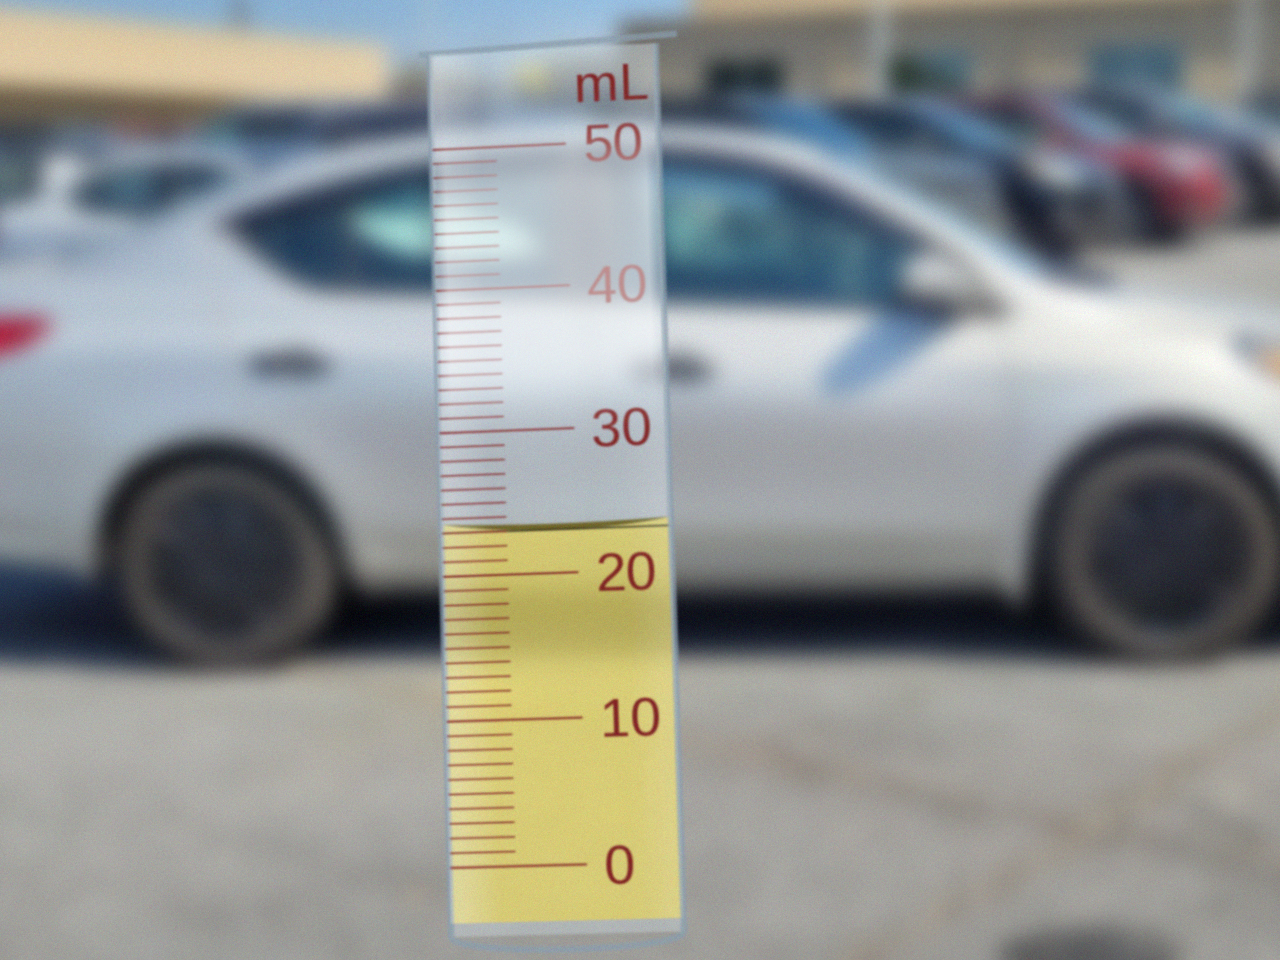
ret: 23mL
